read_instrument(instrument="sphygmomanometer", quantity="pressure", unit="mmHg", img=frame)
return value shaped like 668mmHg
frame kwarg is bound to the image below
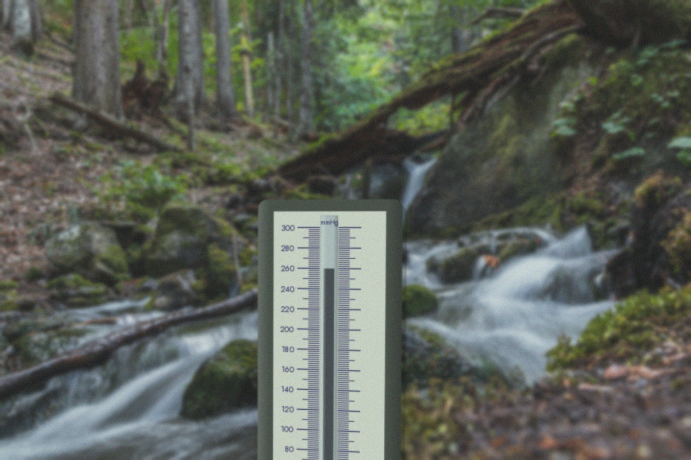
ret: 260mmHg
